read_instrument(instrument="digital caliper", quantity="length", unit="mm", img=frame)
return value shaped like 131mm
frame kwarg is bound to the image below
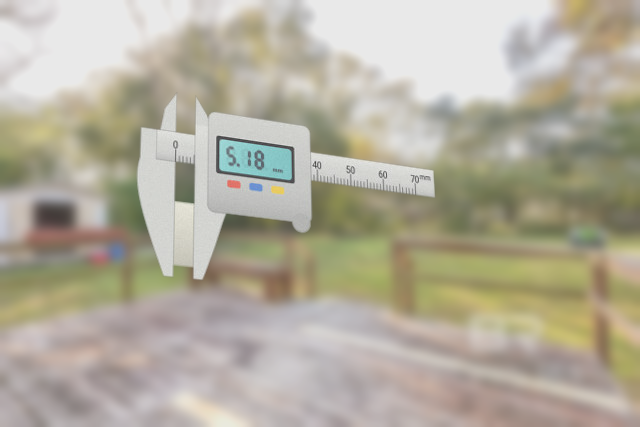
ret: 5.18mm
